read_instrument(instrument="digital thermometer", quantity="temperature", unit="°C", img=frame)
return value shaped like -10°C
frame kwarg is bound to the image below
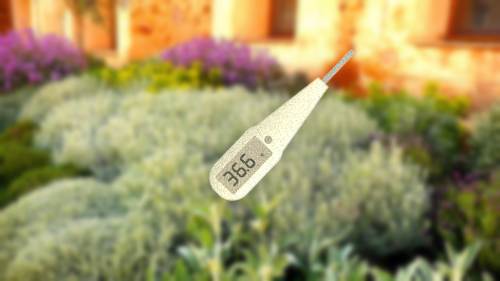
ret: 36.6°C
